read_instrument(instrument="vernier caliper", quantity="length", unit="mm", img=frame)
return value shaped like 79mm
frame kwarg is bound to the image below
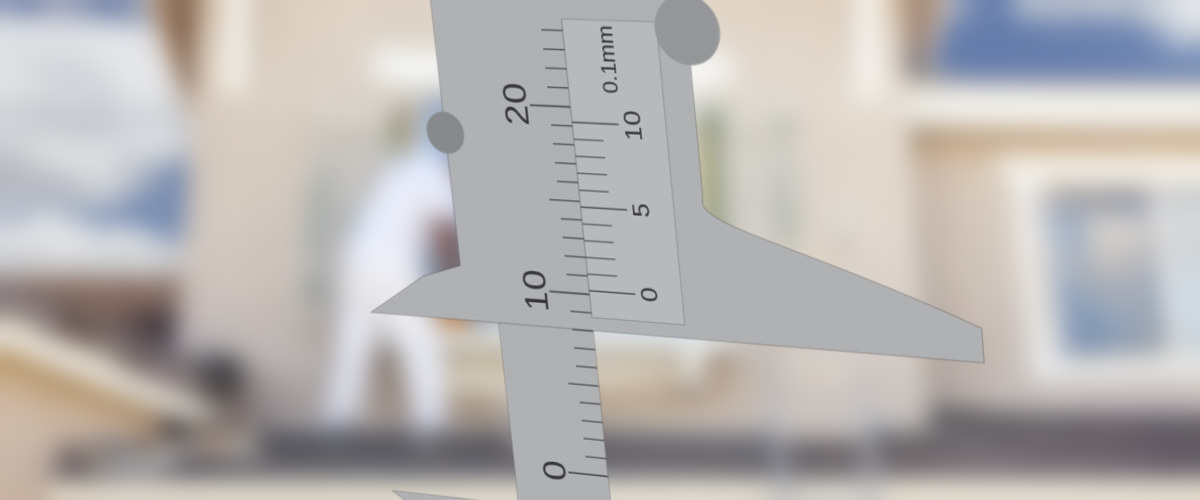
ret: 10.2mm
